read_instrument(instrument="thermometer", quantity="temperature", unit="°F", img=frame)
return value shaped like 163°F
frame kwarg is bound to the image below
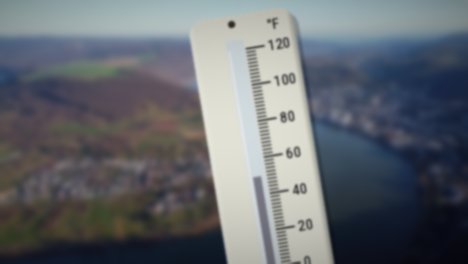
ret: 50°F
